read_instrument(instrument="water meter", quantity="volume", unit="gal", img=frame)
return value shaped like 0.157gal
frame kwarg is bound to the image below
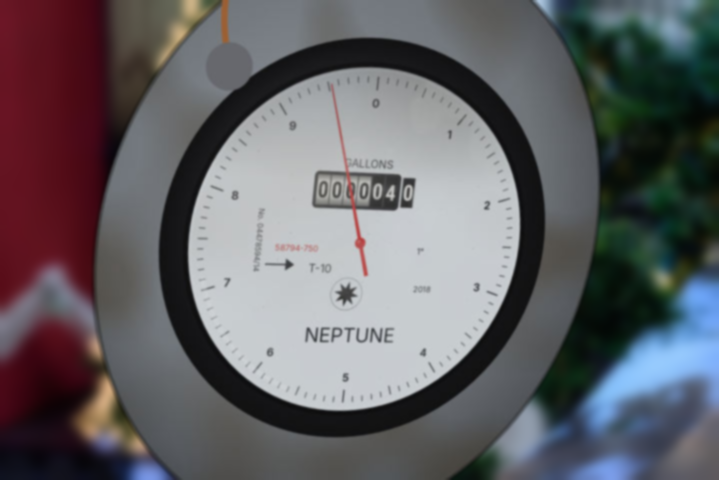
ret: 39.5gal
